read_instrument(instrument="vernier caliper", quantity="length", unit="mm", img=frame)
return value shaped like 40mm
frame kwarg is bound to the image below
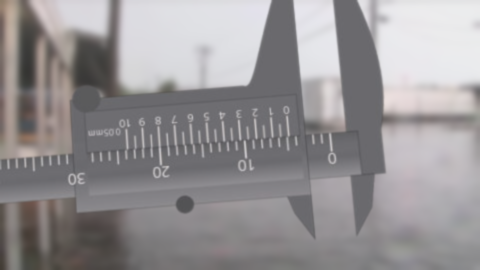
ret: 4.8mm
